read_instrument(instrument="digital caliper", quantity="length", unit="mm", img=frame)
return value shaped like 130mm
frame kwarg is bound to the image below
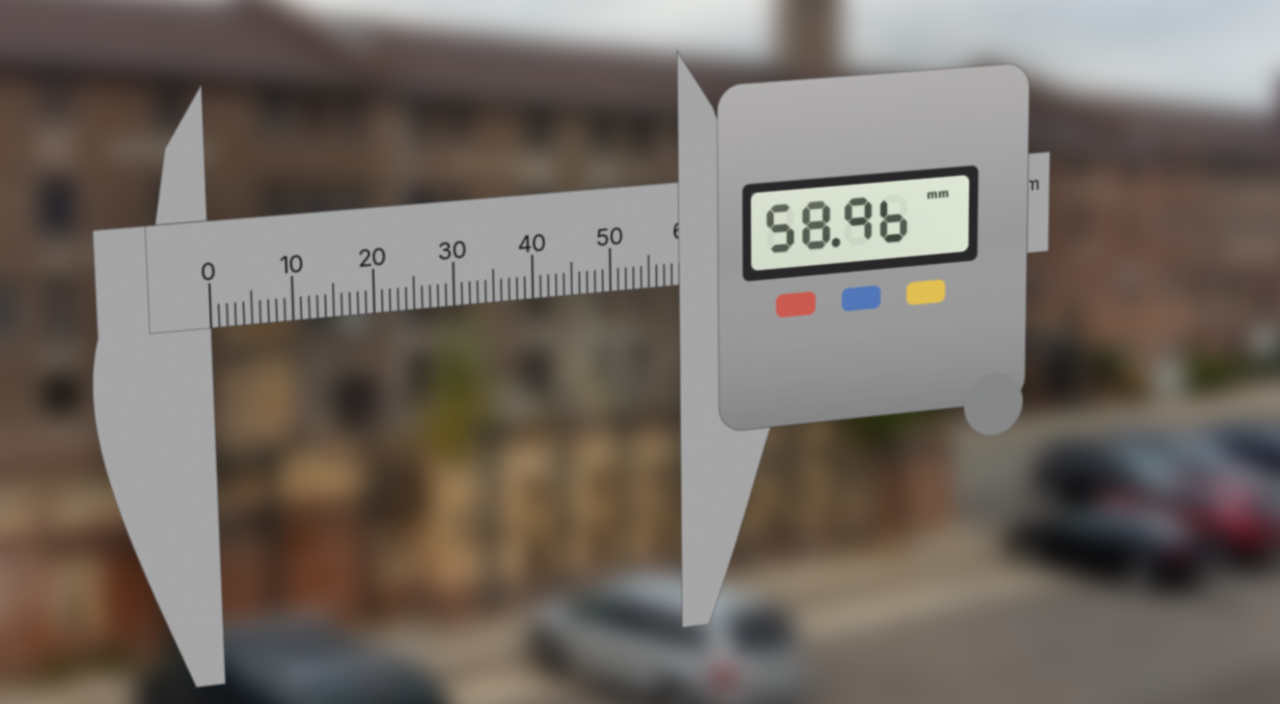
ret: 58.96mm
